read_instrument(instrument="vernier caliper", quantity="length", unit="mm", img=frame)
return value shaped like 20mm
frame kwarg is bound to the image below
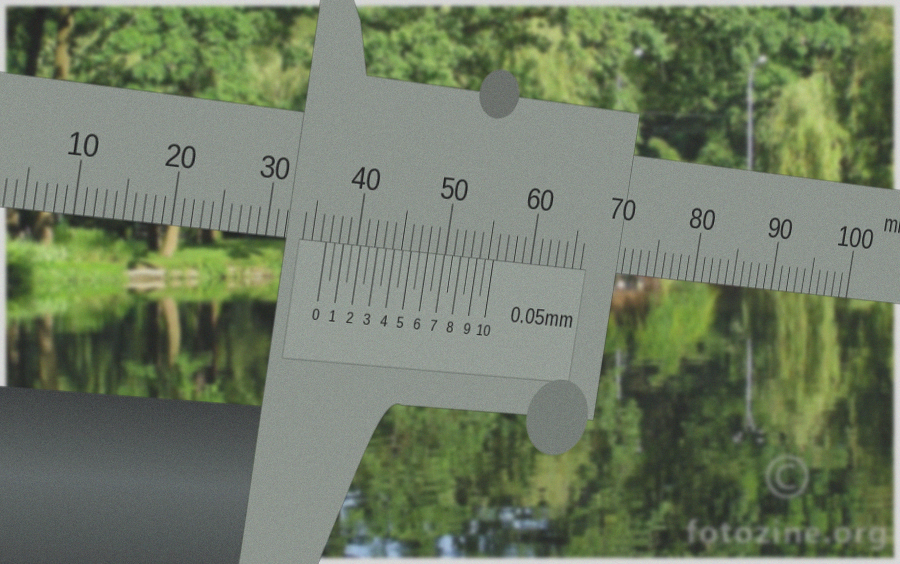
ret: 36.6mm
